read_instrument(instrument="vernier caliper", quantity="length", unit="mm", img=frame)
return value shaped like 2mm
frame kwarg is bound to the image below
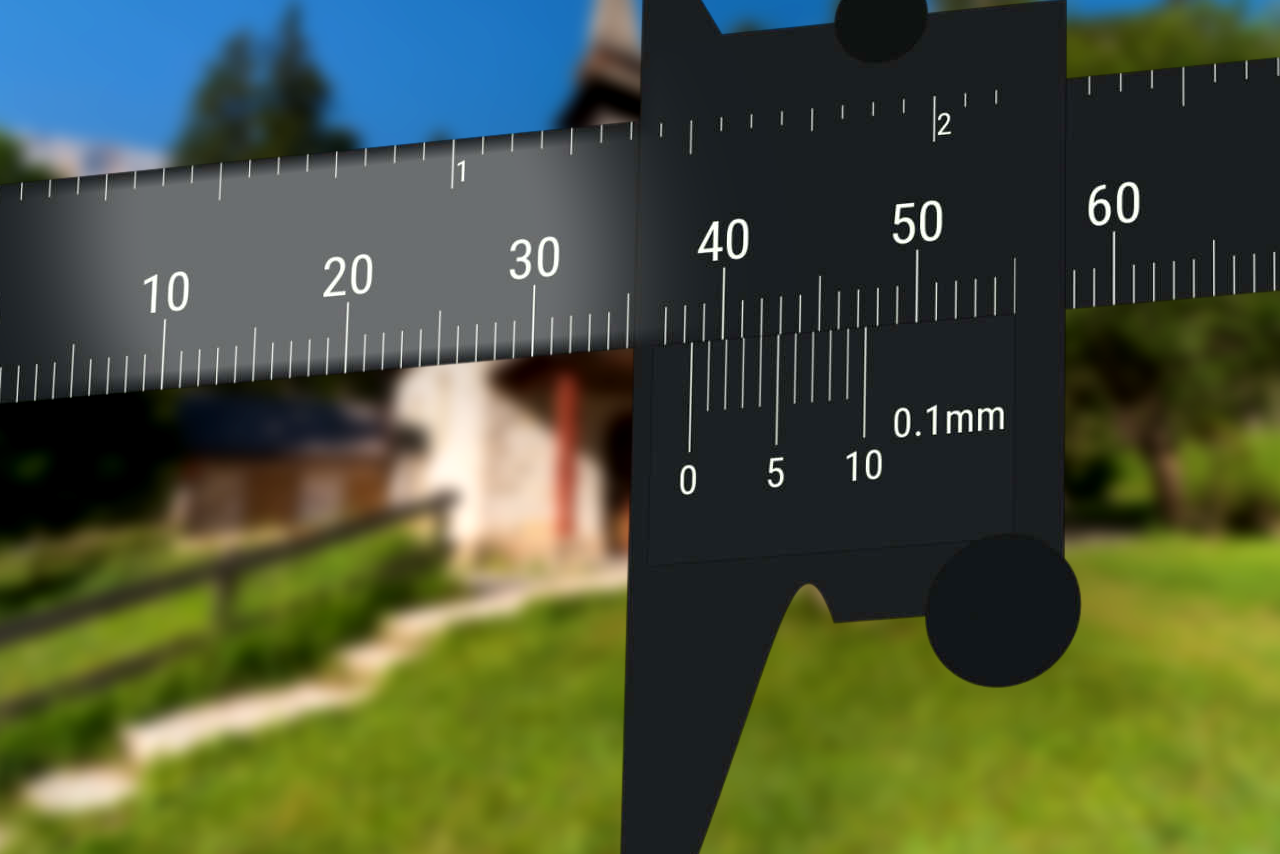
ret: 38.4mm
